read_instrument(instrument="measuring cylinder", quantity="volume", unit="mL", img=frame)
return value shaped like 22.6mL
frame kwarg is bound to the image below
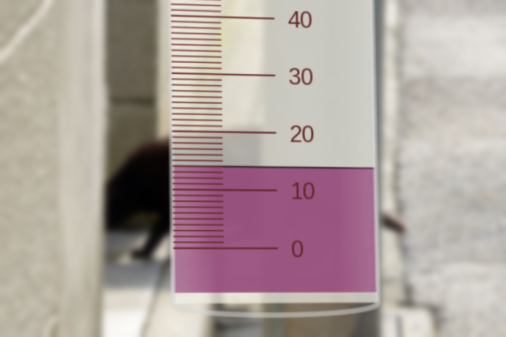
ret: 14mL
